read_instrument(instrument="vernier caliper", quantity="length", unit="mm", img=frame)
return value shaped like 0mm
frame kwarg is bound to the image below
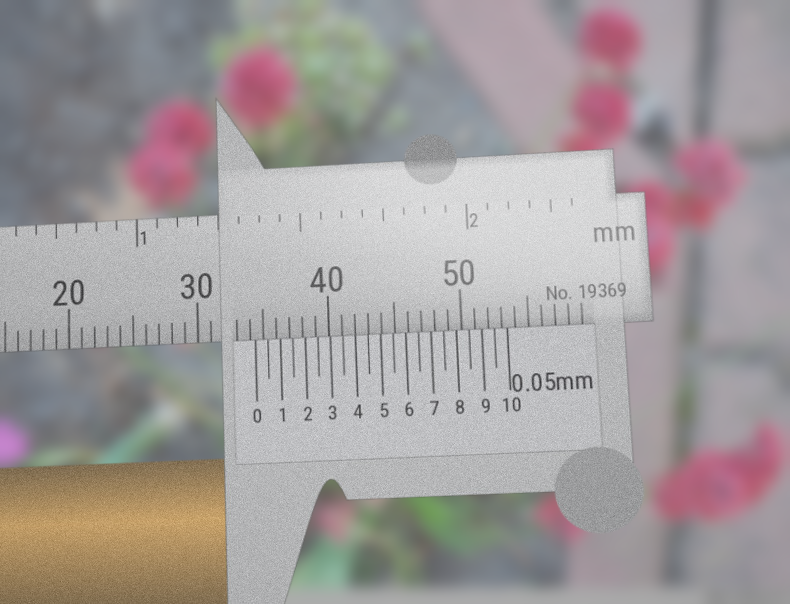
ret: 34.4mm
